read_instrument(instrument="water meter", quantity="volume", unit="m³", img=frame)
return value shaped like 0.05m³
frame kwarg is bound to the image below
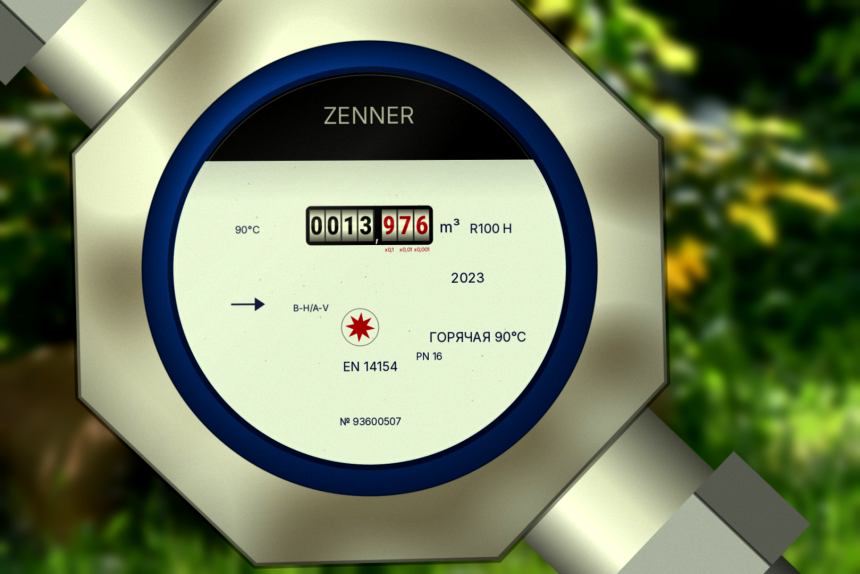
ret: 13.976m³
